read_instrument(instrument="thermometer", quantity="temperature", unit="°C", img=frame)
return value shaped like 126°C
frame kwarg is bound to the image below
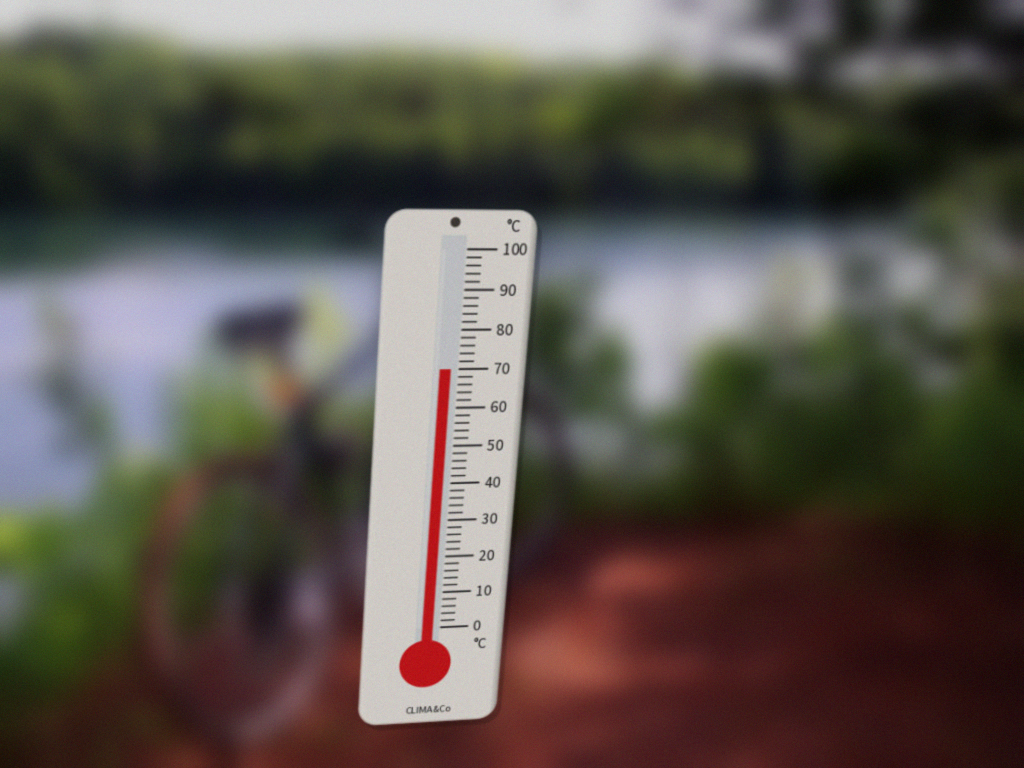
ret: 70°C
